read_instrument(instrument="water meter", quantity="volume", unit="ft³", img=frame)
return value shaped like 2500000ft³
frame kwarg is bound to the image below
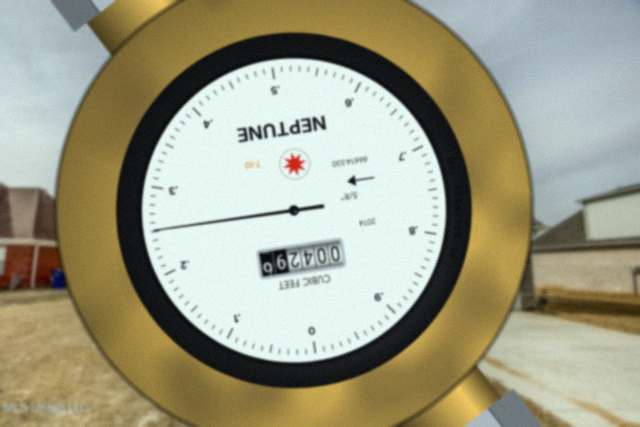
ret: 4296.25ft³
